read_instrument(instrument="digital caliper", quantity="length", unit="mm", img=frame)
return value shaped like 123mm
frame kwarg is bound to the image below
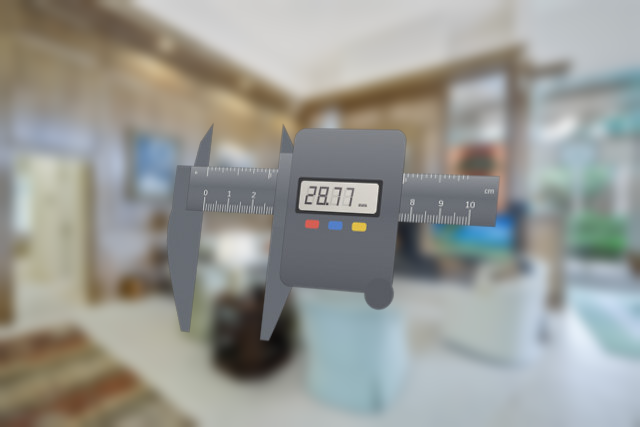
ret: 28.77mm
